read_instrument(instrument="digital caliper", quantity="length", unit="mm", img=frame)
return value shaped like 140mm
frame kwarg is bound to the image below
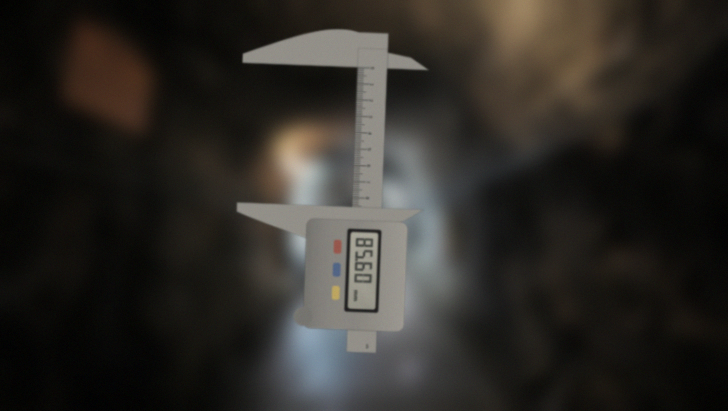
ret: 85.60mm
